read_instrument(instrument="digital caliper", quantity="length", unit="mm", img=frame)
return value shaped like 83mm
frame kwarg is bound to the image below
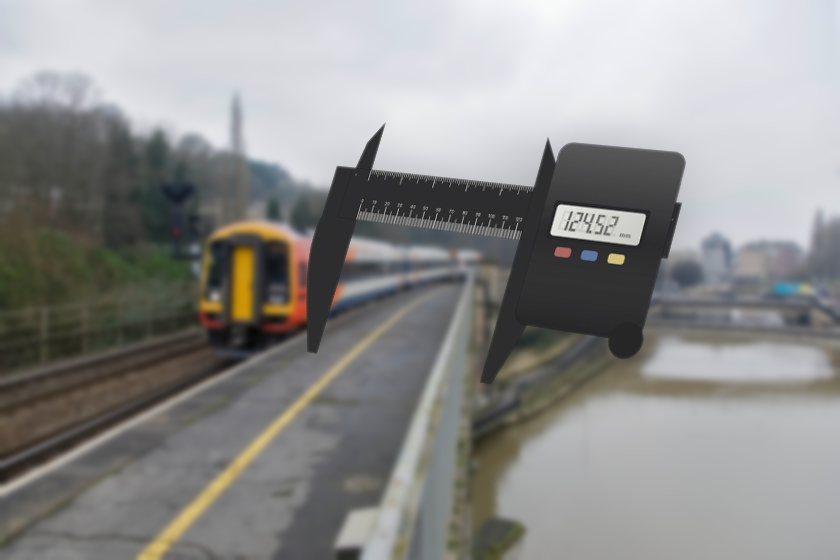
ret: 124.52mm
